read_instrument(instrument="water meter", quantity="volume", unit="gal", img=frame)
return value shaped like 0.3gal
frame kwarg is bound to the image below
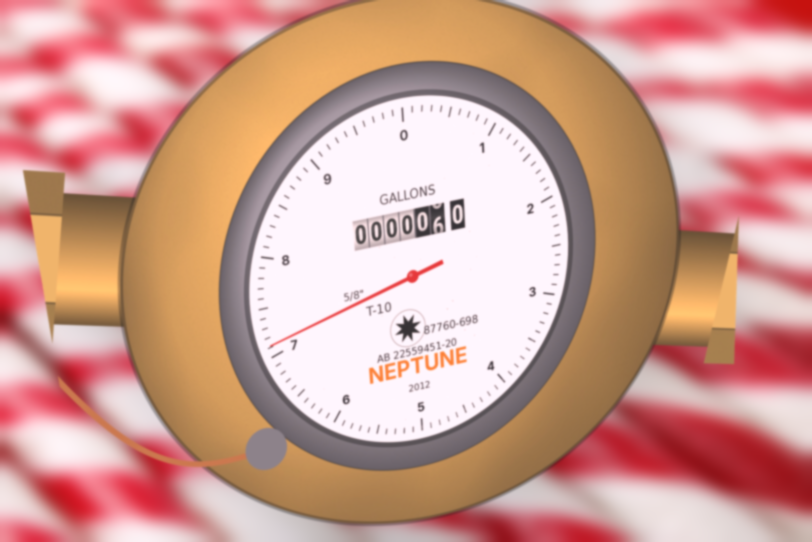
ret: 57.1gal
